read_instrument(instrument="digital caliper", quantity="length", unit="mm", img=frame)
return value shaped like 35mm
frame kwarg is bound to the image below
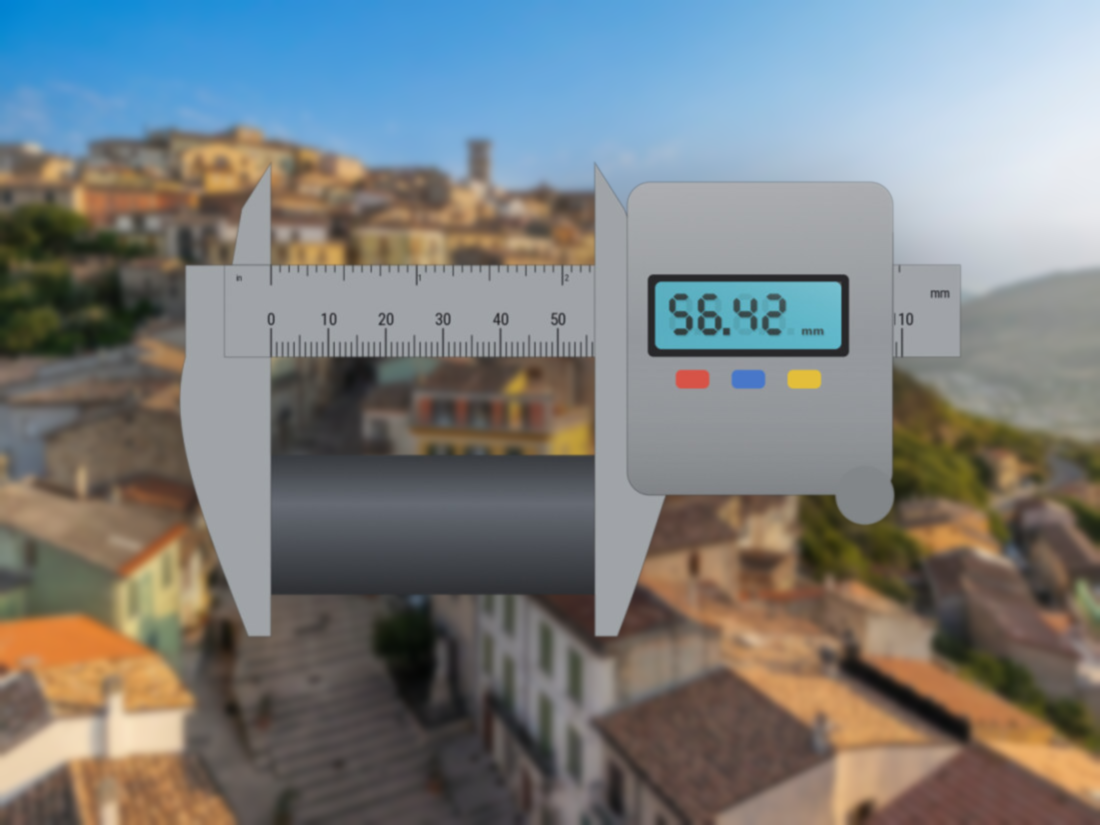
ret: 56.42mm
